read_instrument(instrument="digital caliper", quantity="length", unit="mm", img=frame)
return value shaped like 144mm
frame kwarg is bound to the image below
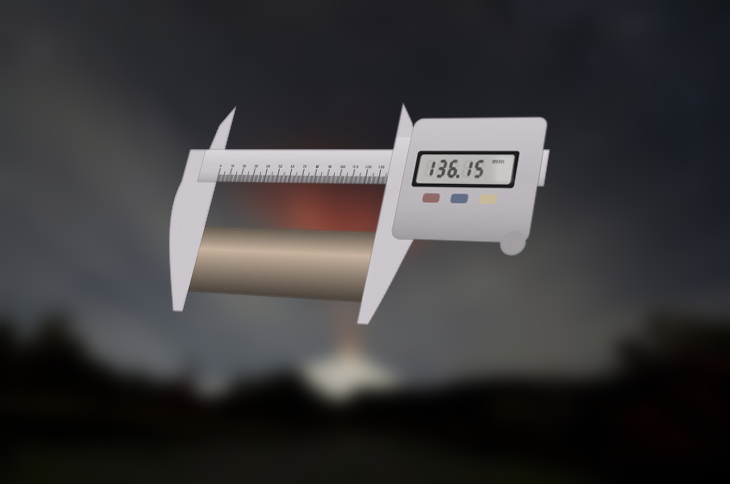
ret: 136.15mm
